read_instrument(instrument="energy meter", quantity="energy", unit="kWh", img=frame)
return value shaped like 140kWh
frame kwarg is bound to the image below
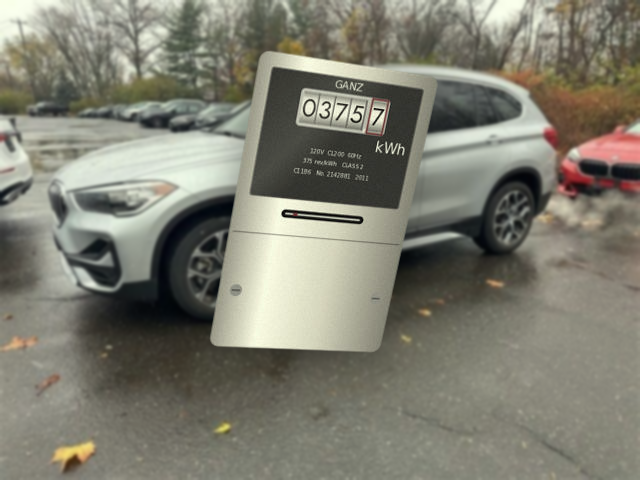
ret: 375.7kWh
